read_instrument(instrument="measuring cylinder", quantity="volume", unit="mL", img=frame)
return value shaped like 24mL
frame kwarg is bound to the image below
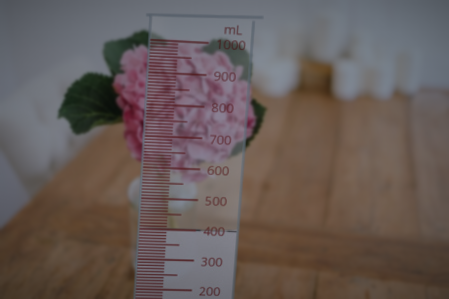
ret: 400mL
